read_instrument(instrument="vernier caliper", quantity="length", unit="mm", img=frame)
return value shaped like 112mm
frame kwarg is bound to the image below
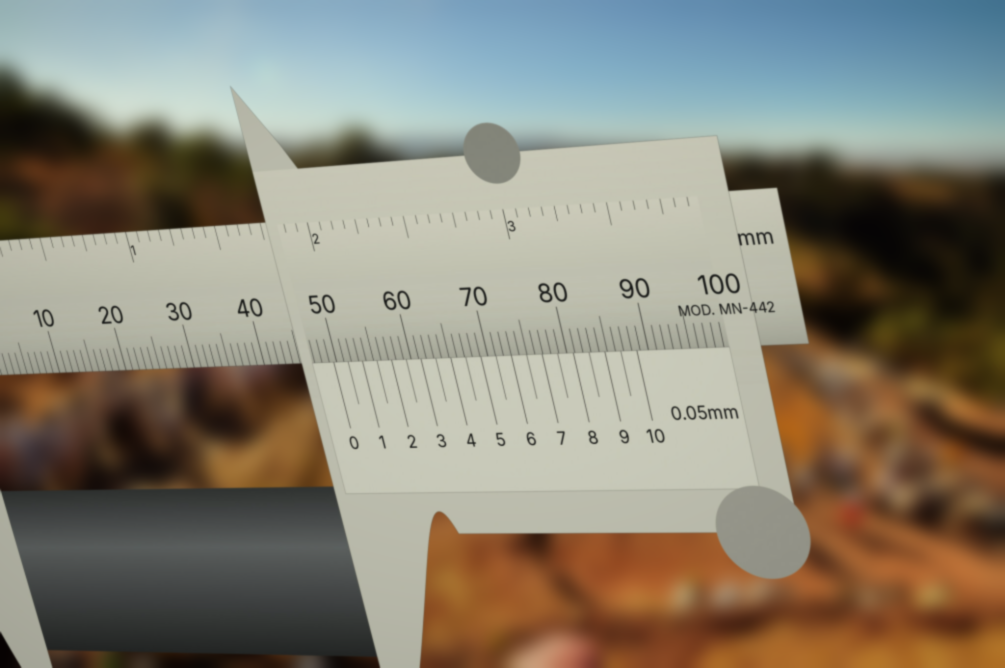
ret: 49.6mm
